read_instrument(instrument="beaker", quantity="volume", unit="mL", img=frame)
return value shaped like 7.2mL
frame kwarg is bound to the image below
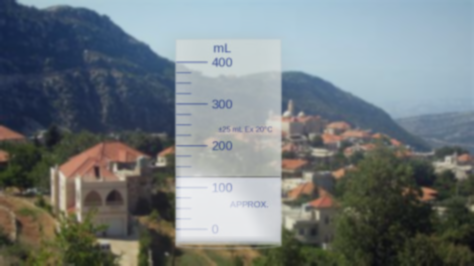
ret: 125mL
